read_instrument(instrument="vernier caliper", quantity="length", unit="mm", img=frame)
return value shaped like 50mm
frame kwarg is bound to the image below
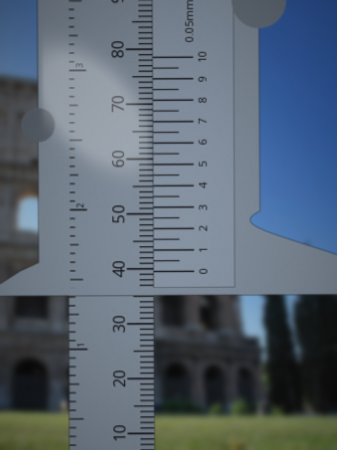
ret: 39.5mm
